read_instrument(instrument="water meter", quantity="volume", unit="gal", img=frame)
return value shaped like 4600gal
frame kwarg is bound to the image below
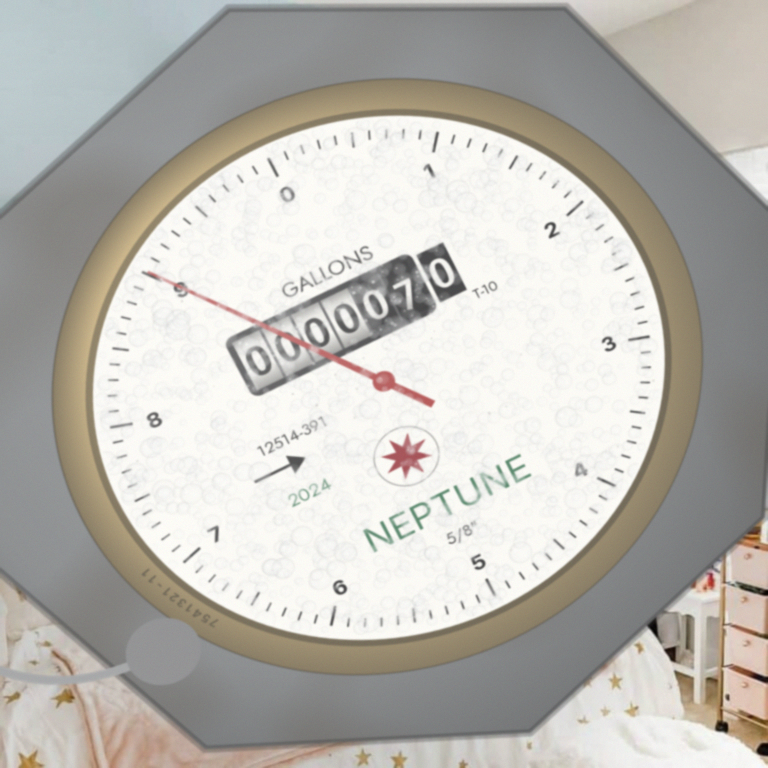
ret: 69.0gal
